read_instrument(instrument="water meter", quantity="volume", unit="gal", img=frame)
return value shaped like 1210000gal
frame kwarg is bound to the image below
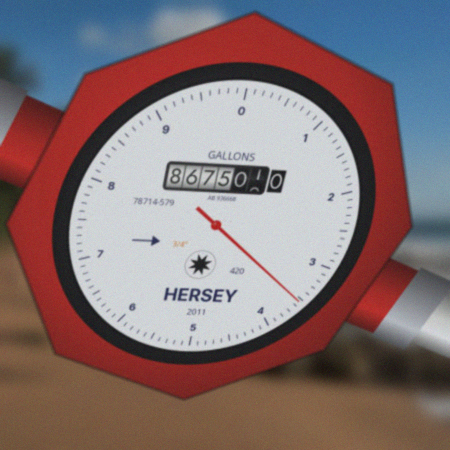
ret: 8675013.5gal
